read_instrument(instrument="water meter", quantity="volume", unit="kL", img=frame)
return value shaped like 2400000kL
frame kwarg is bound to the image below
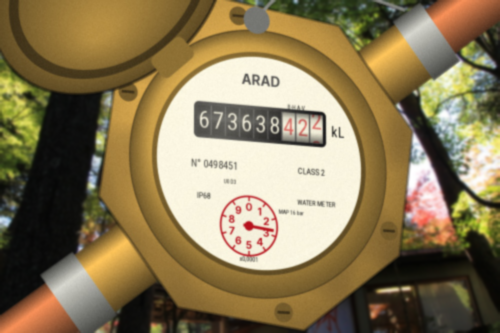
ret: 673638.4222kL
